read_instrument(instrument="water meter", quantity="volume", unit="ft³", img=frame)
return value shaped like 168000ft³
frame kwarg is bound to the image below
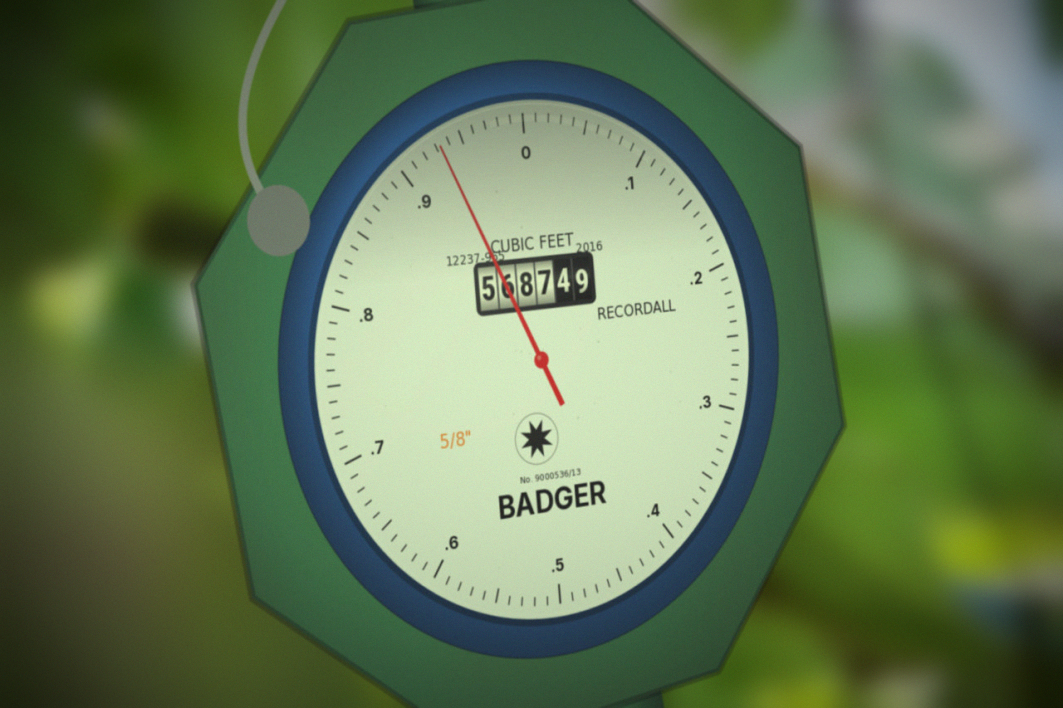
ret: 568748.93ft³
